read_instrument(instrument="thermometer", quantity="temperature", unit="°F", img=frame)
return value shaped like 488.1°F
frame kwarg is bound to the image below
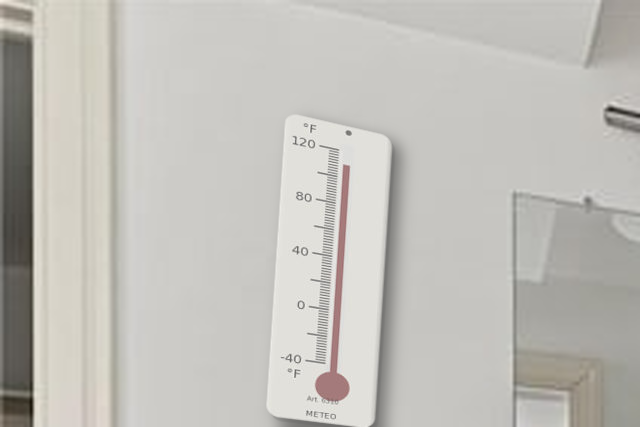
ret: 110°F
